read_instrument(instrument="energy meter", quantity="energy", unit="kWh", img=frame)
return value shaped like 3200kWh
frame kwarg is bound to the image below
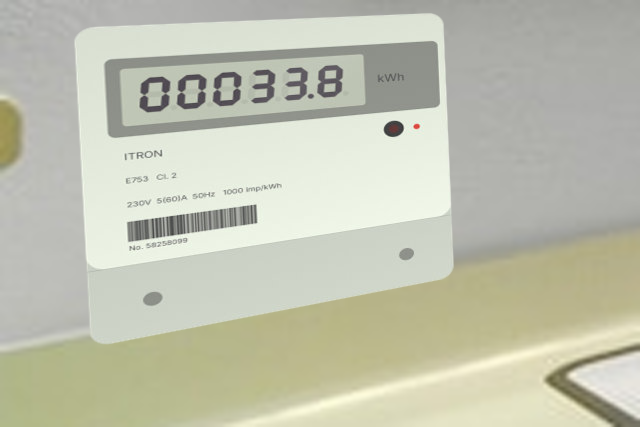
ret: 33.8kWh
